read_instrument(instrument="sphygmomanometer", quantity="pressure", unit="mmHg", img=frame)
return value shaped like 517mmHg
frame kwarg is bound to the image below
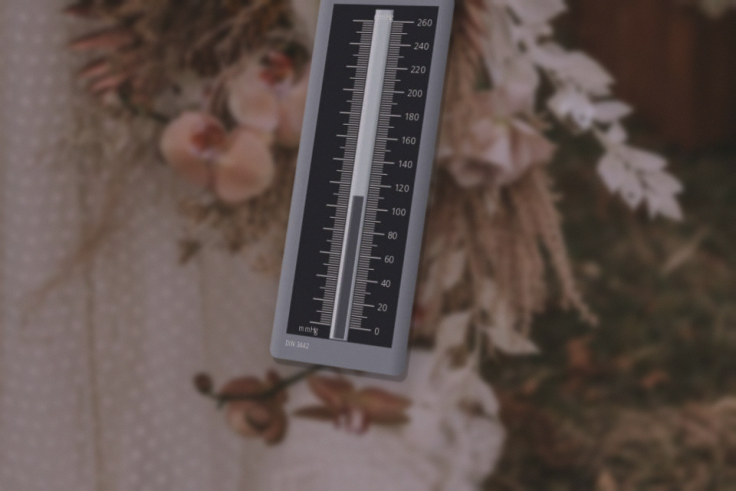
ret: 110mmHg
